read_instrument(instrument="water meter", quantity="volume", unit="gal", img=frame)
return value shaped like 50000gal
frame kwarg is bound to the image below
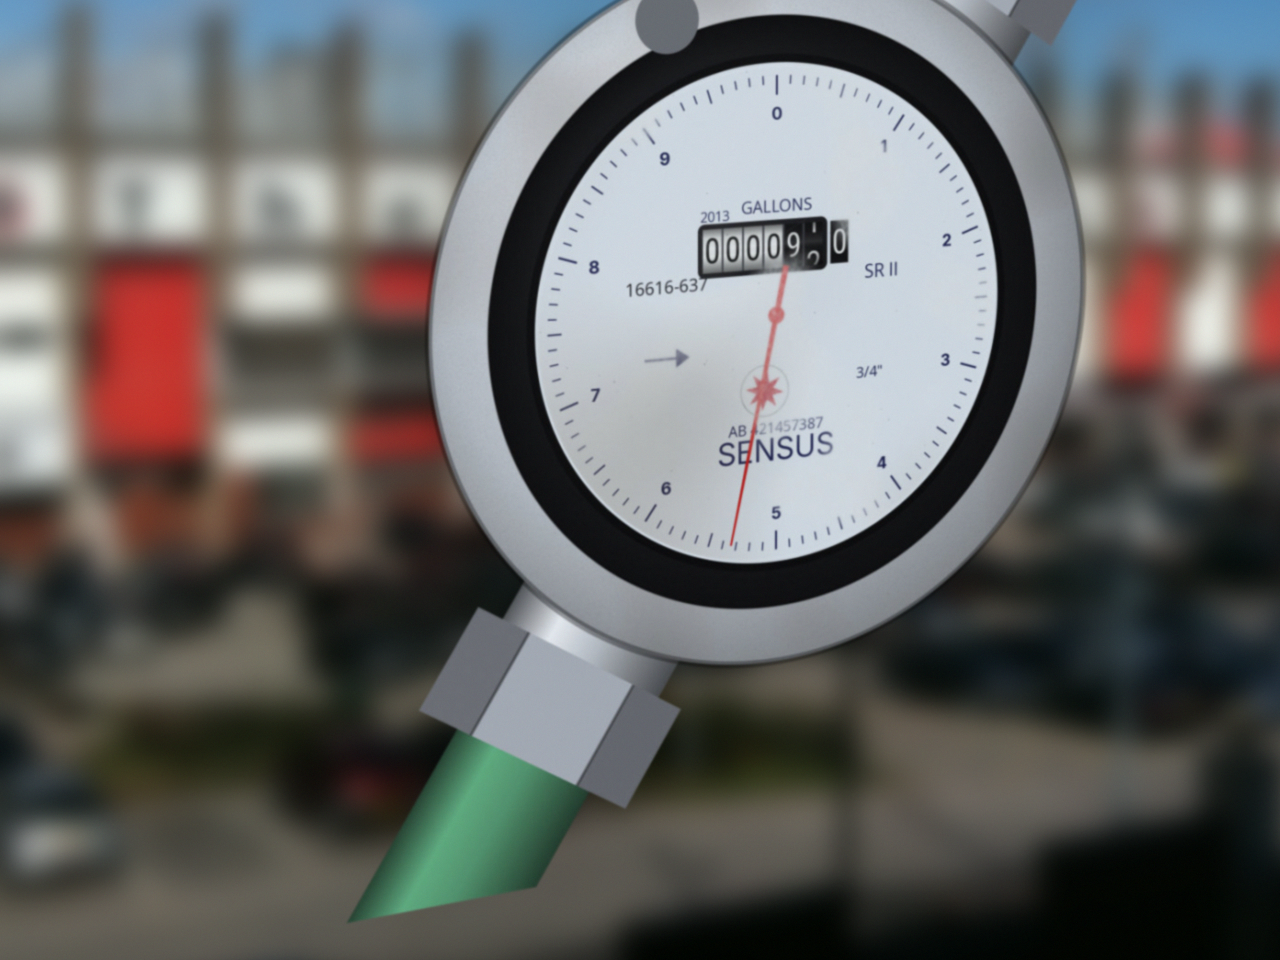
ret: 915.3gal
